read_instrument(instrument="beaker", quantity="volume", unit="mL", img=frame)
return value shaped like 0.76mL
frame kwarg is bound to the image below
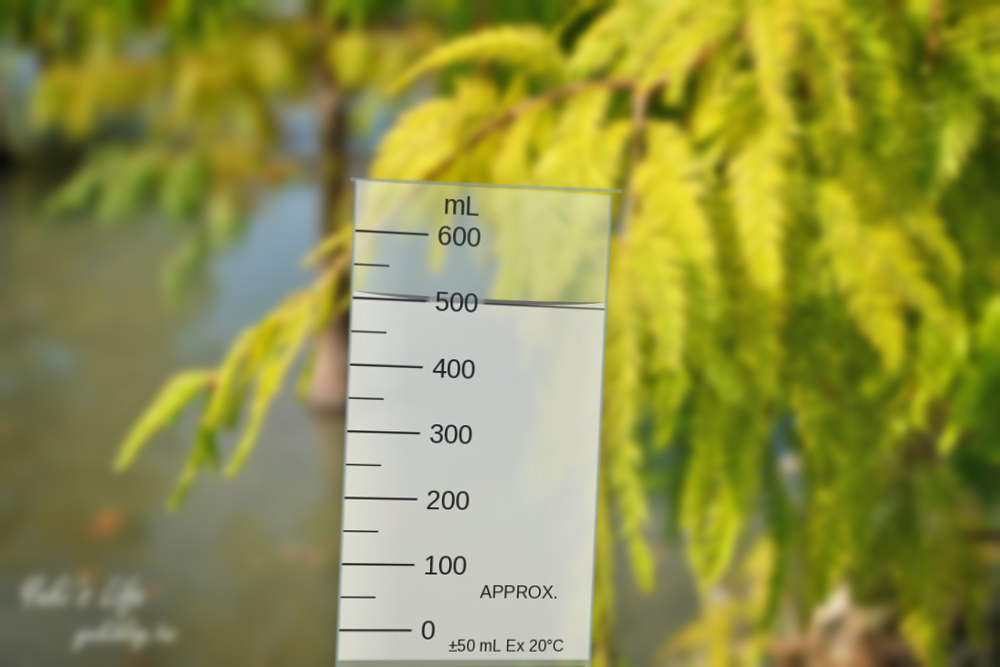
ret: 500mL
